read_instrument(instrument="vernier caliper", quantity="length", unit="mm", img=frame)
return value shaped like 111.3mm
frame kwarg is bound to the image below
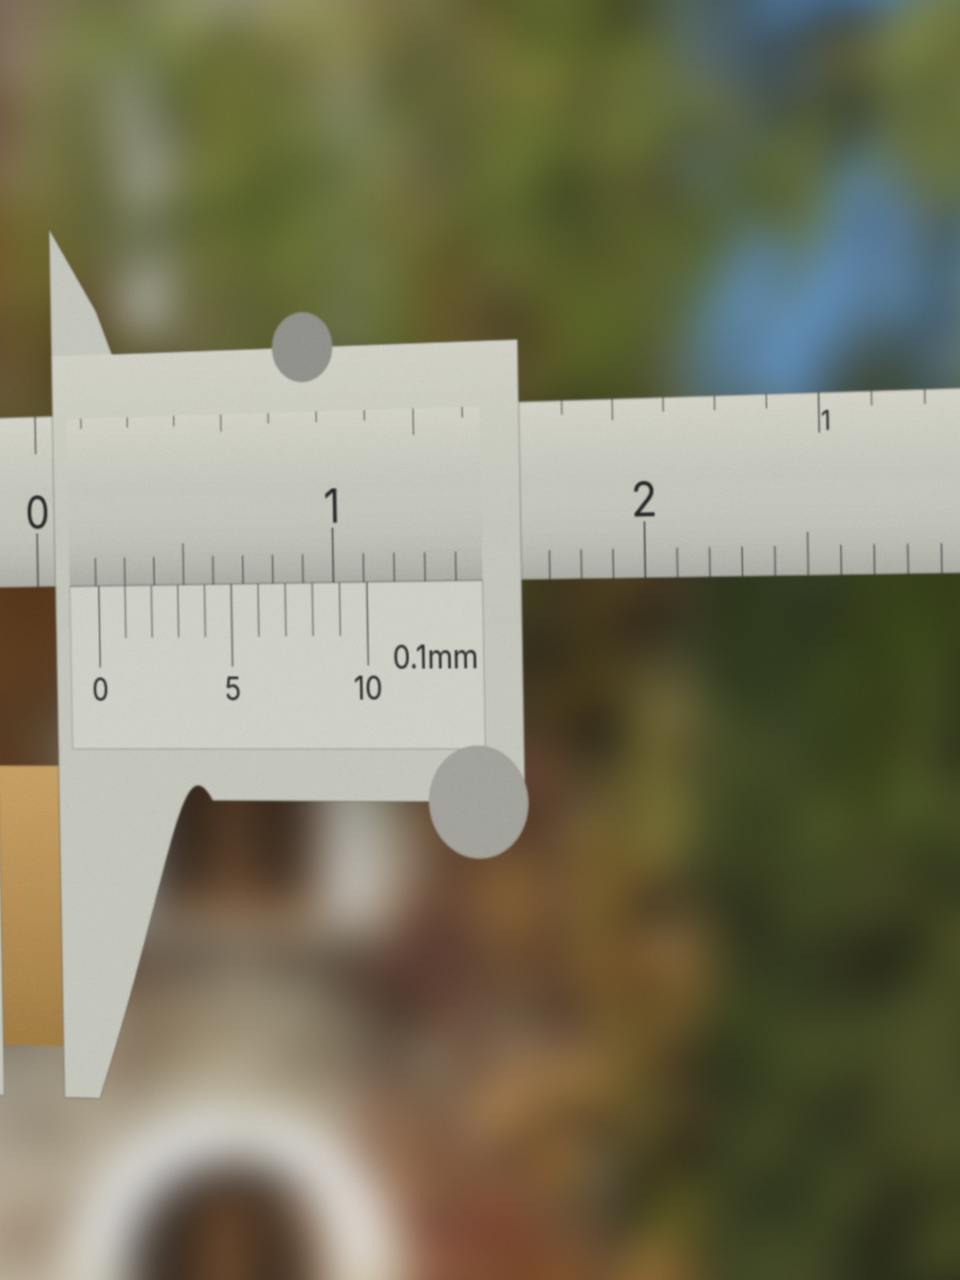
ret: 2.1mm
